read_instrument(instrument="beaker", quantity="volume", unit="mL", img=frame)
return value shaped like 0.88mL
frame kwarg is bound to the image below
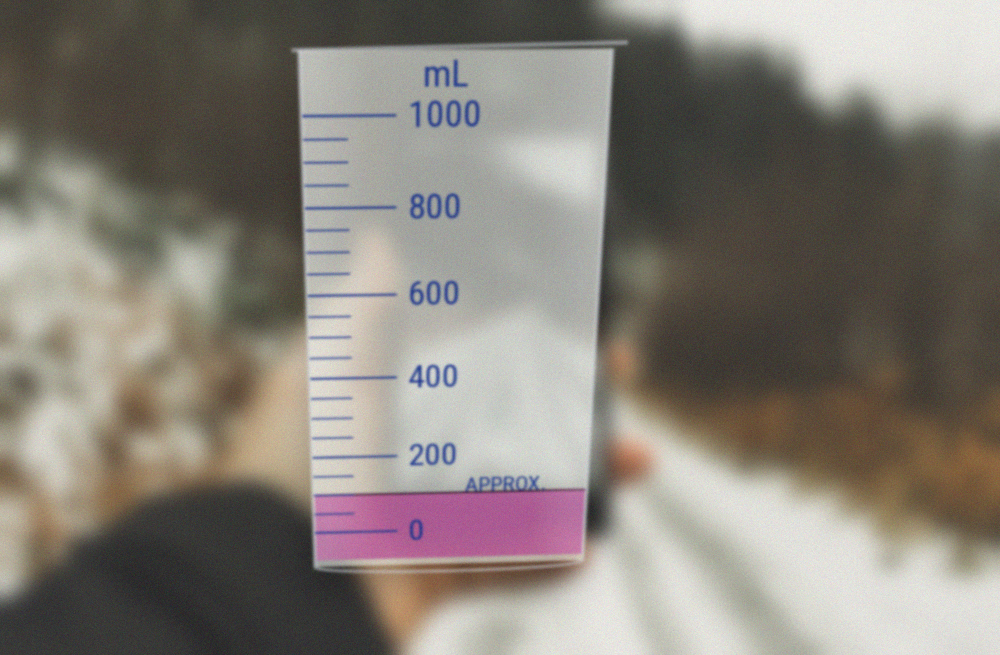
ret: 100mL
